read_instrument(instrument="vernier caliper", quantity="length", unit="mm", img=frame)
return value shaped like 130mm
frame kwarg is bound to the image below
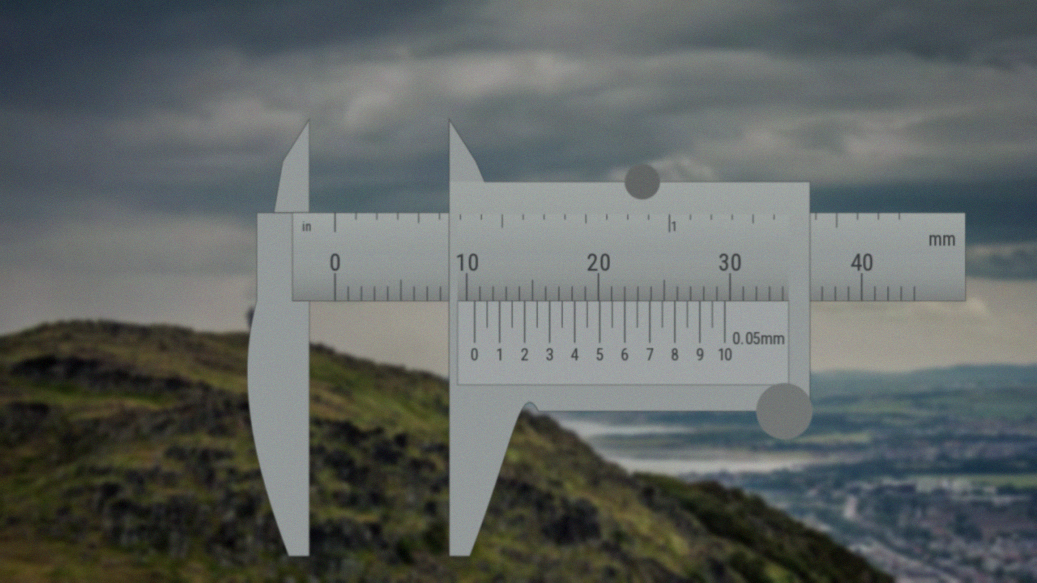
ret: 10.6mm
